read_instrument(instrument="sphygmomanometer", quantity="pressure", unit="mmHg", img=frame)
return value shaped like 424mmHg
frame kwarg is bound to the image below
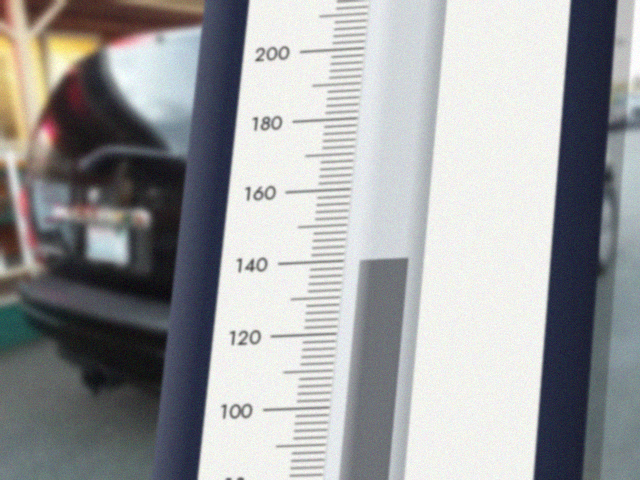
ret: 140mmHg
